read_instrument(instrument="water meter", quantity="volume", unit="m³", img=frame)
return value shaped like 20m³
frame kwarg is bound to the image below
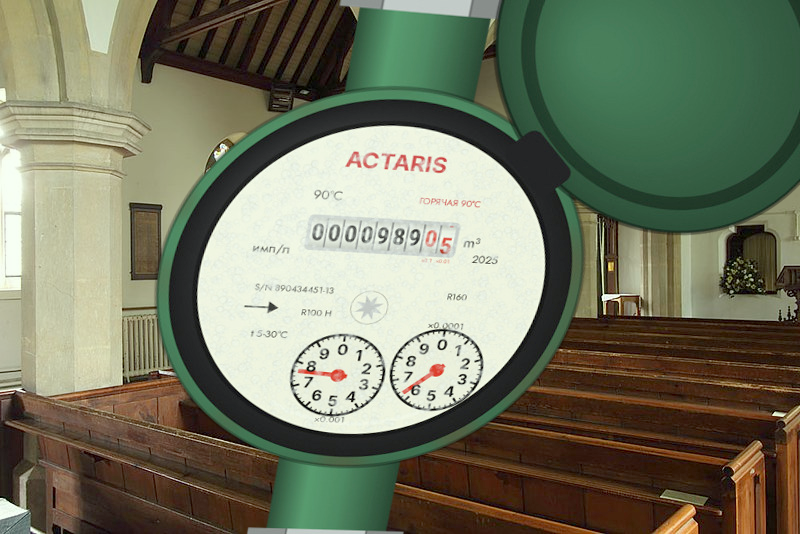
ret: 989.0476m³
